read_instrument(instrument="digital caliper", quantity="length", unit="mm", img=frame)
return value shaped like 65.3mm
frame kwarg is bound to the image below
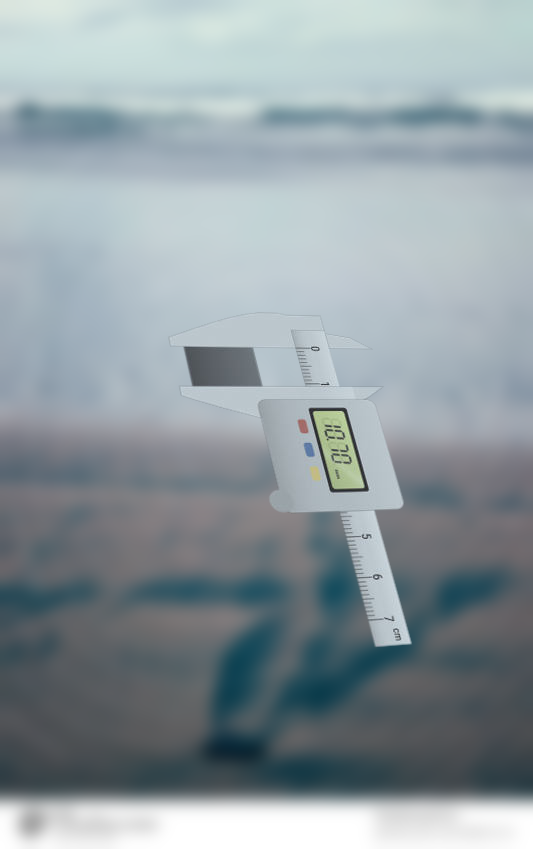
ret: 10.70mm
